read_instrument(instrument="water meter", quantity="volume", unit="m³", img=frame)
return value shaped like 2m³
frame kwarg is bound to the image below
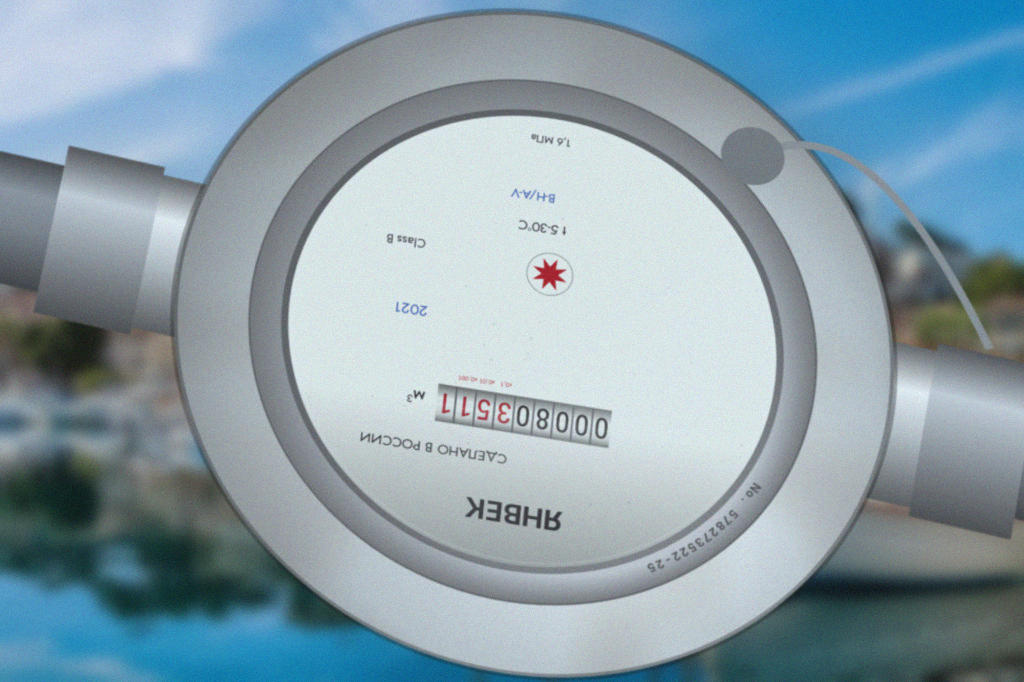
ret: 80.3511m³
